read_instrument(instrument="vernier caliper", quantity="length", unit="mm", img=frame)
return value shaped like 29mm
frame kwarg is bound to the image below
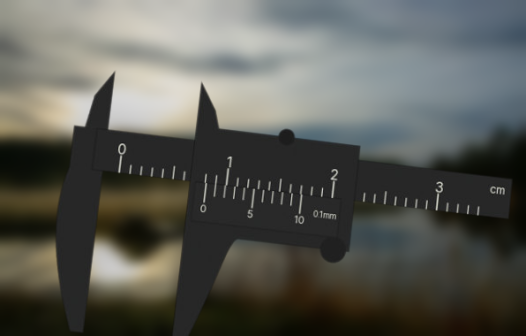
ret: 8.1mm
